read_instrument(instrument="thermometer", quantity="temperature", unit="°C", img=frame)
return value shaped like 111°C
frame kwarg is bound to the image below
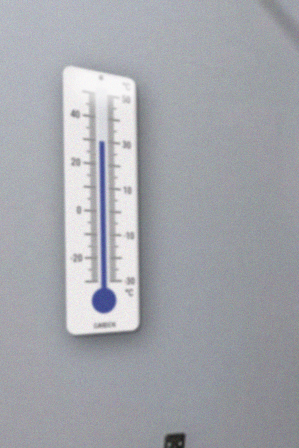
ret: 30°C
